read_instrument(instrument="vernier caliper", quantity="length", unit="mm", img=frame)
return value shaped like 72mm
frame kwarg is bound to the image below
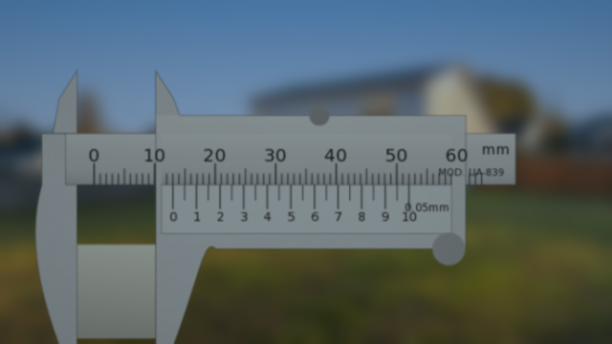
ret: 13.0mm
